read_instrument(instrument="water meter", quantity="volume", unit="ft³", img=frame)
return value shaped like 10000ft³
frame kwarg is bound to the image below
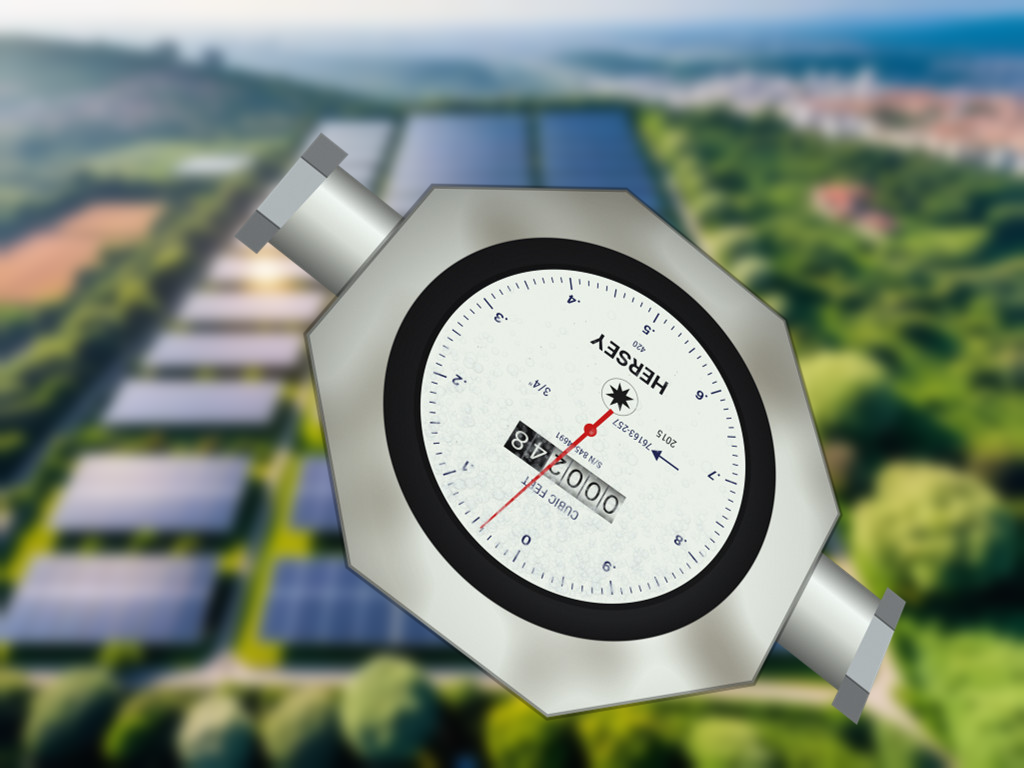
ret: 248.04ft³
